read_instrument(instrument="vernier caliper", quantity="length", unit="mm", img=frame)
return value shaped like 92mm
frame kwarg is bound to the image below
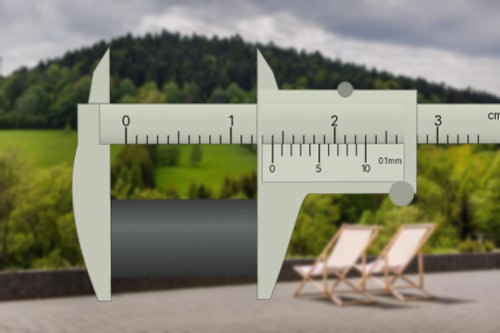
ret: 14.0mm
